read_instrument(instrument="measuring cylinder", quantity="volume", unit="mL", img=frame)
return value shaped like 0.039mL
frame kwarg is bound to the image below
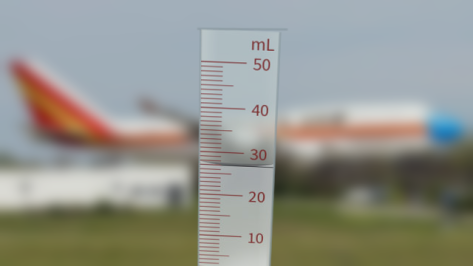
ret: 27mL
